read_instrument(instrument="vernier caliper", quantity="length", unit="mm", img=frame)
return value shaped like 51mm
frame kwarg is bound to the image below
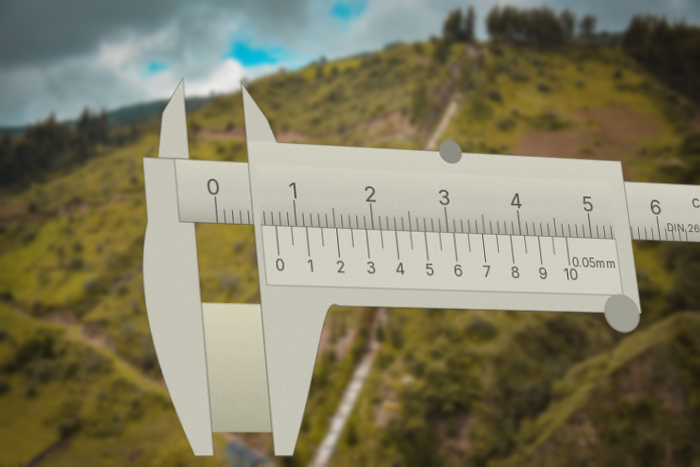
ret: 7.4mm
